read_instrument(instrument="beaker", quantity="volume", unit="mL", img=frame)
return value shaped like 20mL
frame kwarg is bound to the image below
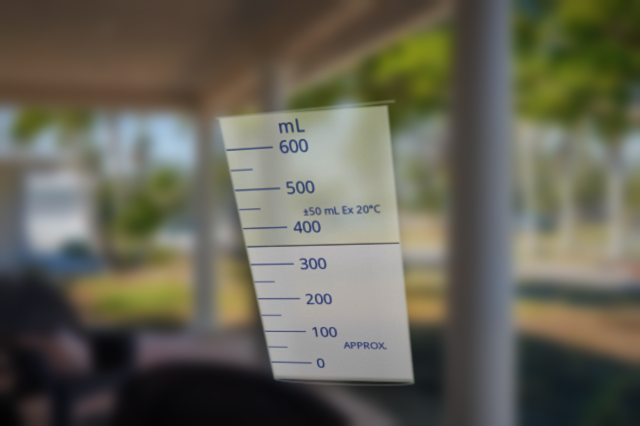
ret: 350mL
